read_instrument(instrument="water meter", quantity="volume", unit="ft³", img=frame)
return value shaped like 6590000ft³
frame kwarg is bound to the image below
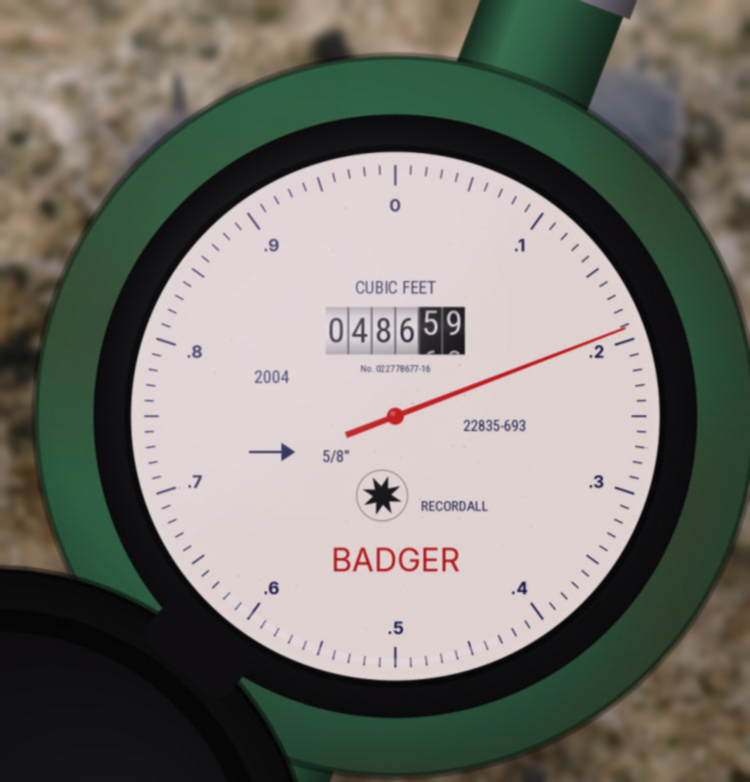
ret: 48659.19ft³
